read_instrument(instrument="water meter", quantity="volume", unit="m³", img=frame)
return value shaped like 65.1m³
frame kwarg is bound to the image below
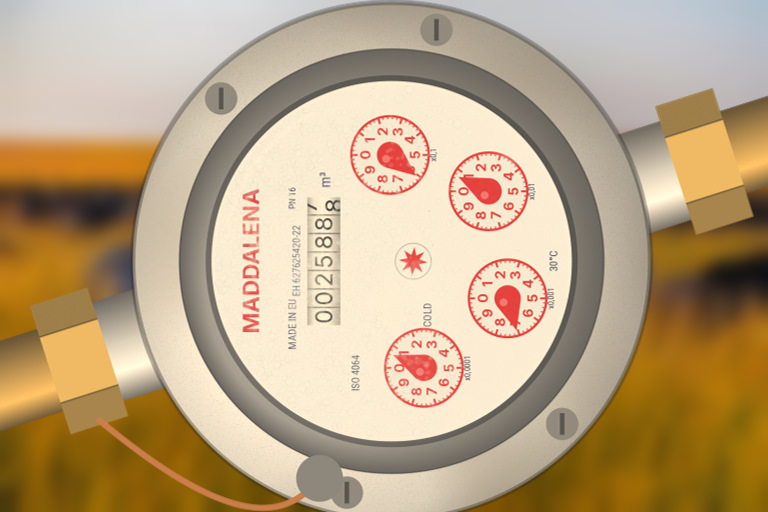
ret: 25887.6070m³
